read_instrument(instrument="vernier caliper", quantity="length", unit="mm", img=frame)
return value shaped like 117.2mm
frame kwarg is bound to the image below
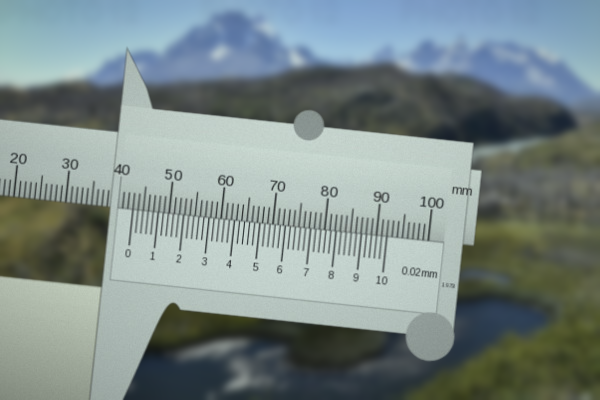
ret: 43.0mm
